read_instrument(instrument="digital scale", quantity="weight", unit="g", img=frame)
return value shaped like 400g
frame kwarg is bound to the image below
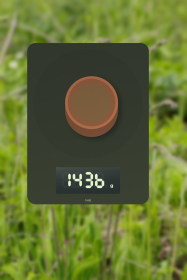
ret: 1436g
